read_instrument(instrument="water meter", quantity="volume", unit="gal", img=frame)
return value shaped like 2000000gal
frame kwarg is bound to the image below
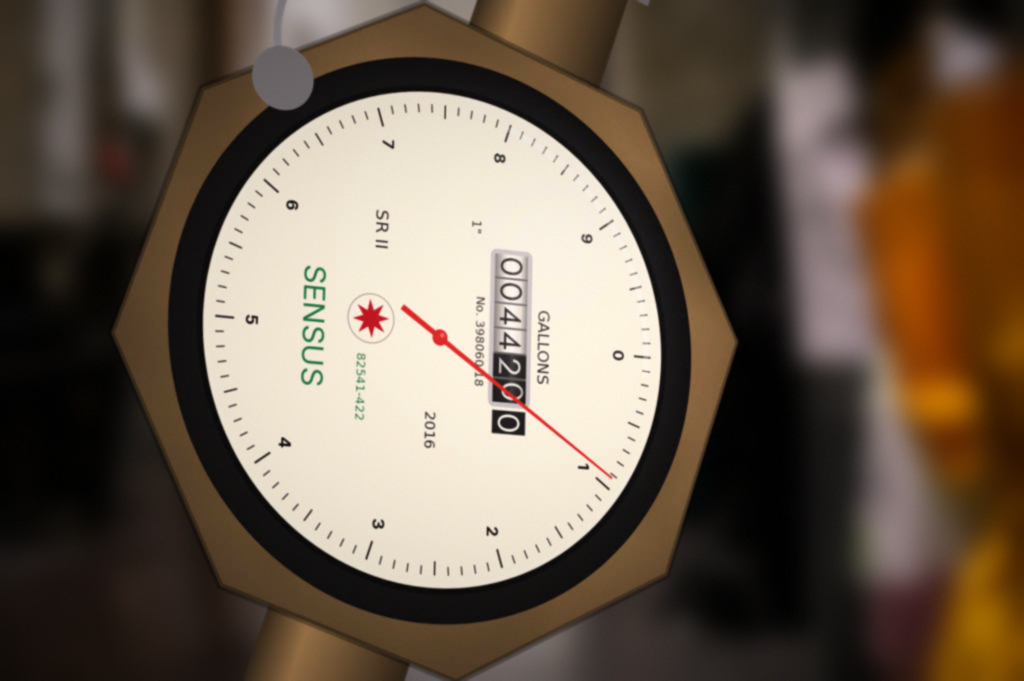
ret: 44200.9gal
